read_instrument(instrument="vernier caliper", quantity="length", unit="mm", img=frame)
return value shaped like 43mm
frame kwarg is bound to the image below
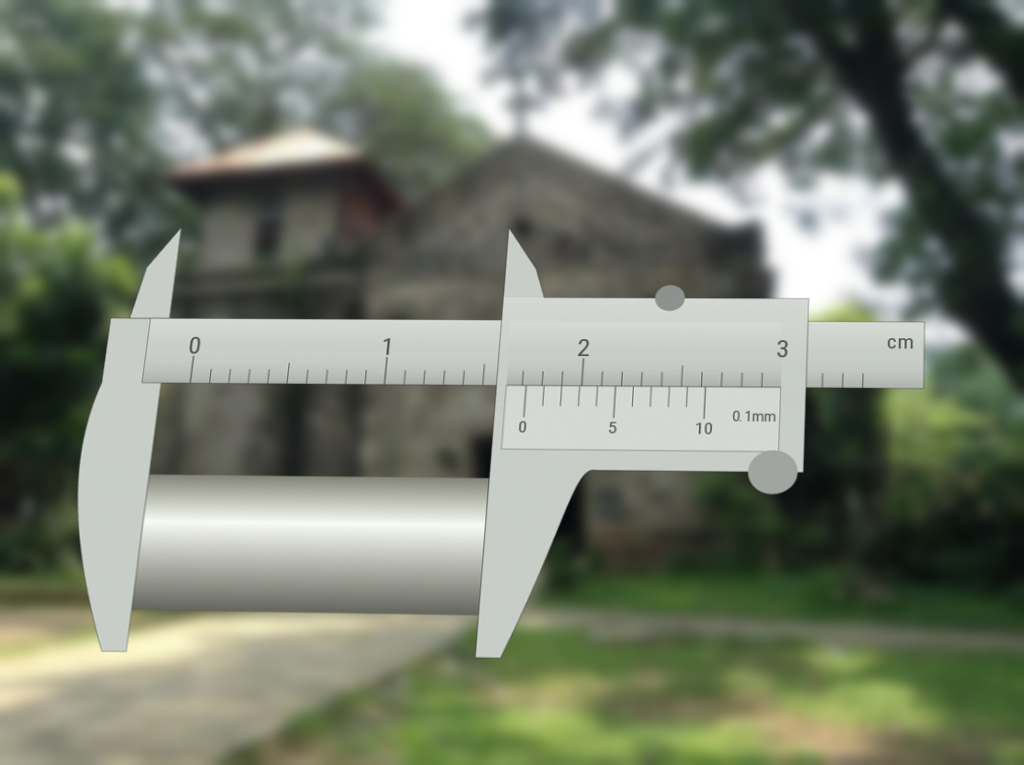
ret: 17.2mm
